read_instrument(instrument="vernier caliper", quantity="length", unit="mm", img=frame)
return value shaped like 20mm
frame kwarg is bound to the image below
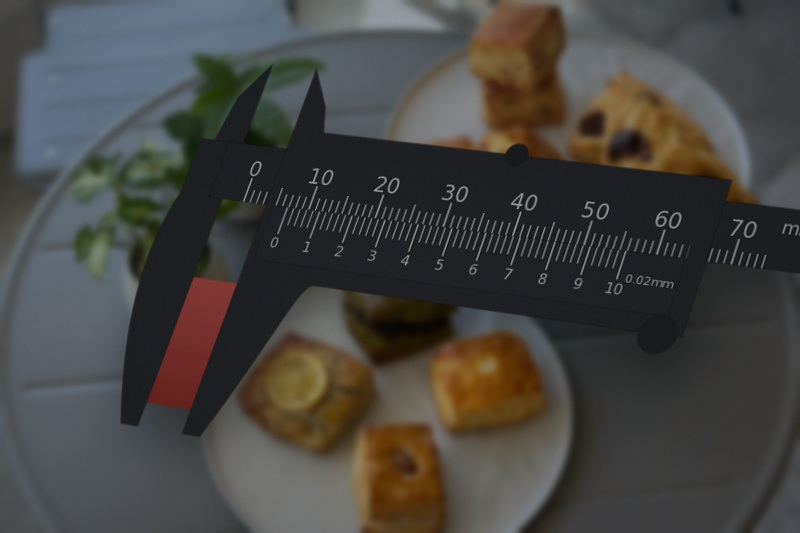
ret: 6.8mm
